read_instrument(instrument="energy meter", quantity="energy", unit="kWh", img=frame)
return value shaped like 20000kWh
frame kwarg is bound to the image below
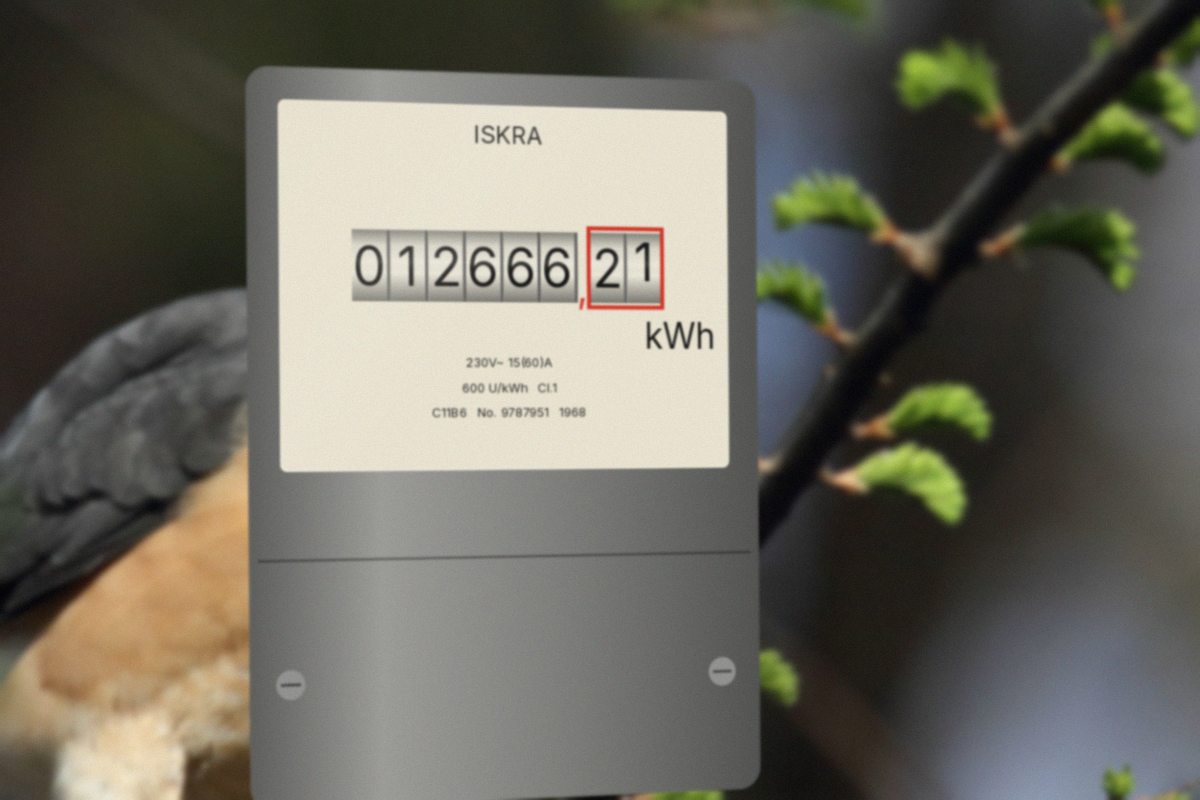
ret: 12666.21kWh
